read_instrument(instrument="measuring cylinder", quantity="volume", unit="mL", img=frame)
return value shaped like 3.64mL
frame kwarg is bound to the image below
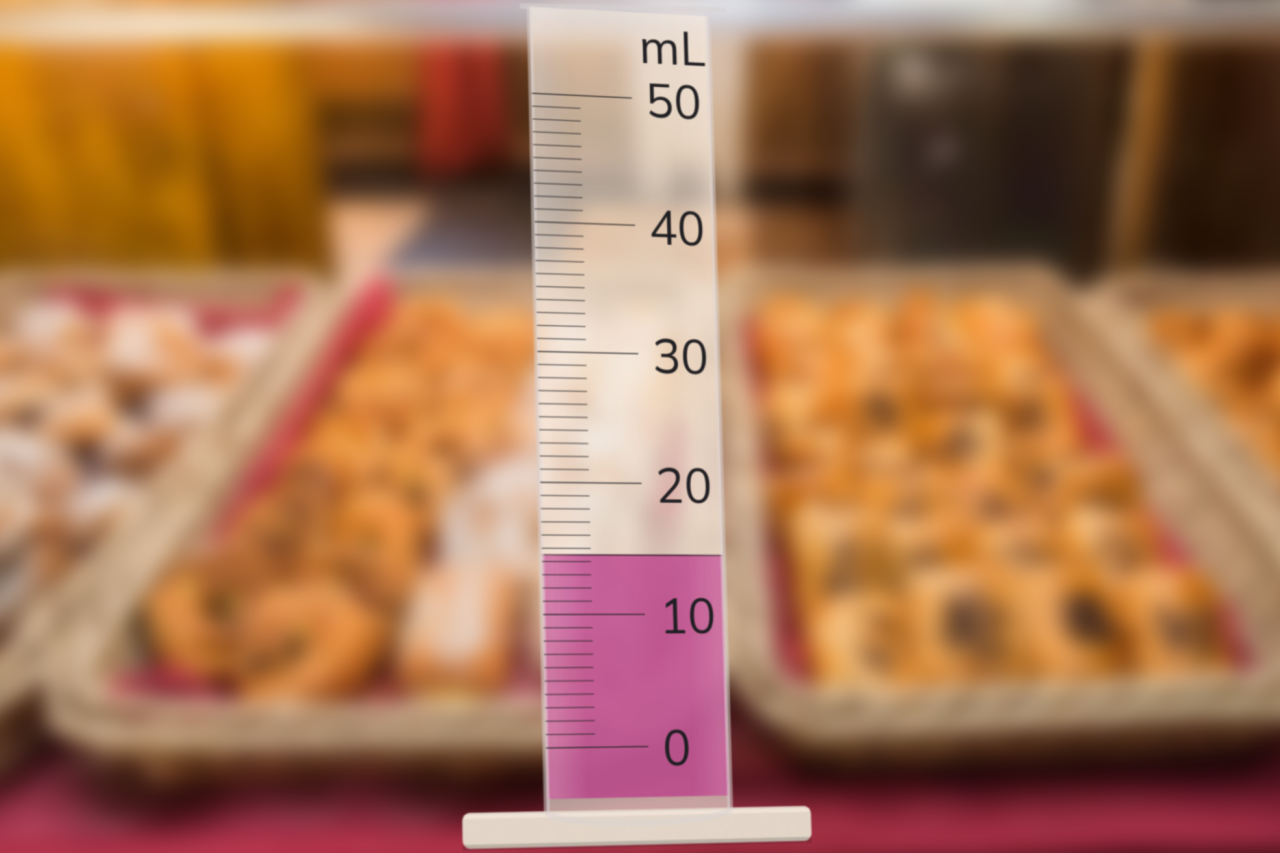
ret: 14.5mL
